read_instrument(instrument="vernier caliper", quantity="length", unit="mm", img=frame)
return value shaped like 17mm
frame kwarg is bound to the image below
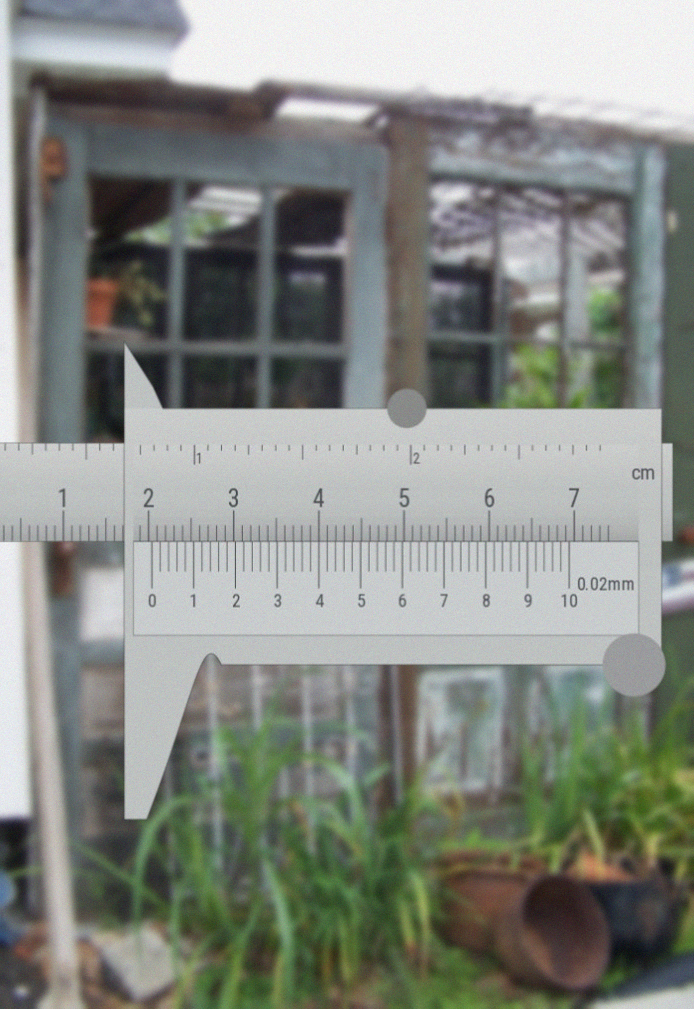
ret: 20.4mm
